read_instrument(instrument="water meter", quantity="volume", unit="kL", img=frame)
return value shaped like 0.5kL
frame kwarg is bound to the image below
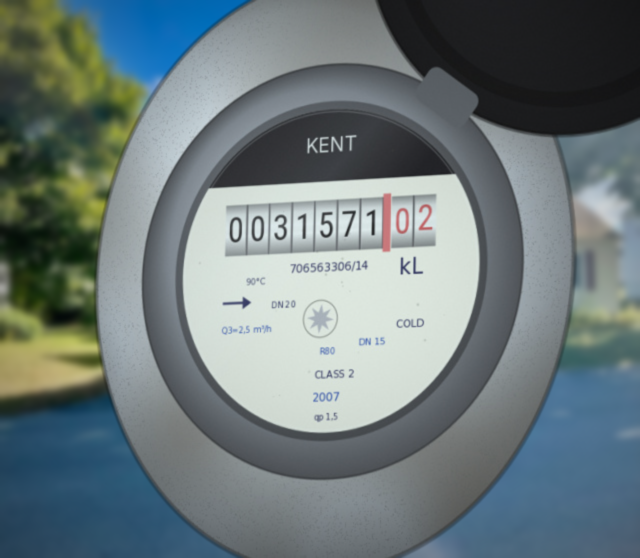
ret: 31571.02kL
